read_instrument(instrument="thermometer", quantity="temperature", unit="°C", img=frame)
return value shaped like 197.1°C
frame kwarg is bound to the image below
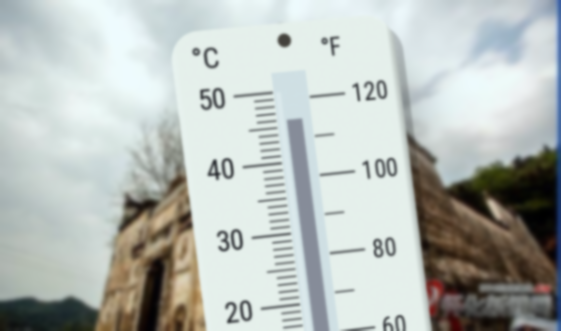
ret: 46°C
